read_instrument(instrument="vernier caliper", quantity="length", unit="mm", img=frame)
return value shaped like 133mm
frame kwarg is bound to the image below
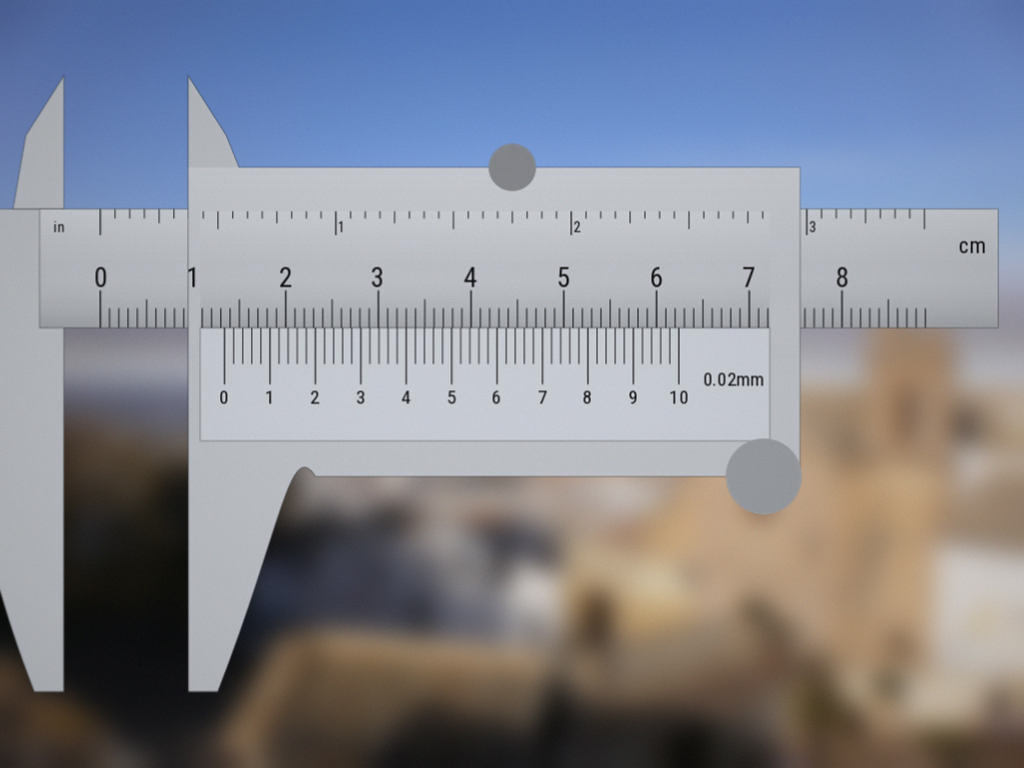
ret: 13.4mm
